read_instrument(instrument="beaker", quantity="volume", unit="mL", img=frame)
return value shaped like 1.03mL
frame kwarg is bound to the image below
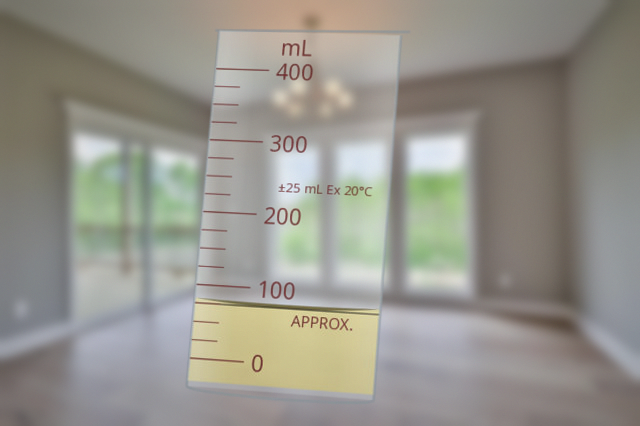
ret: 75mL
